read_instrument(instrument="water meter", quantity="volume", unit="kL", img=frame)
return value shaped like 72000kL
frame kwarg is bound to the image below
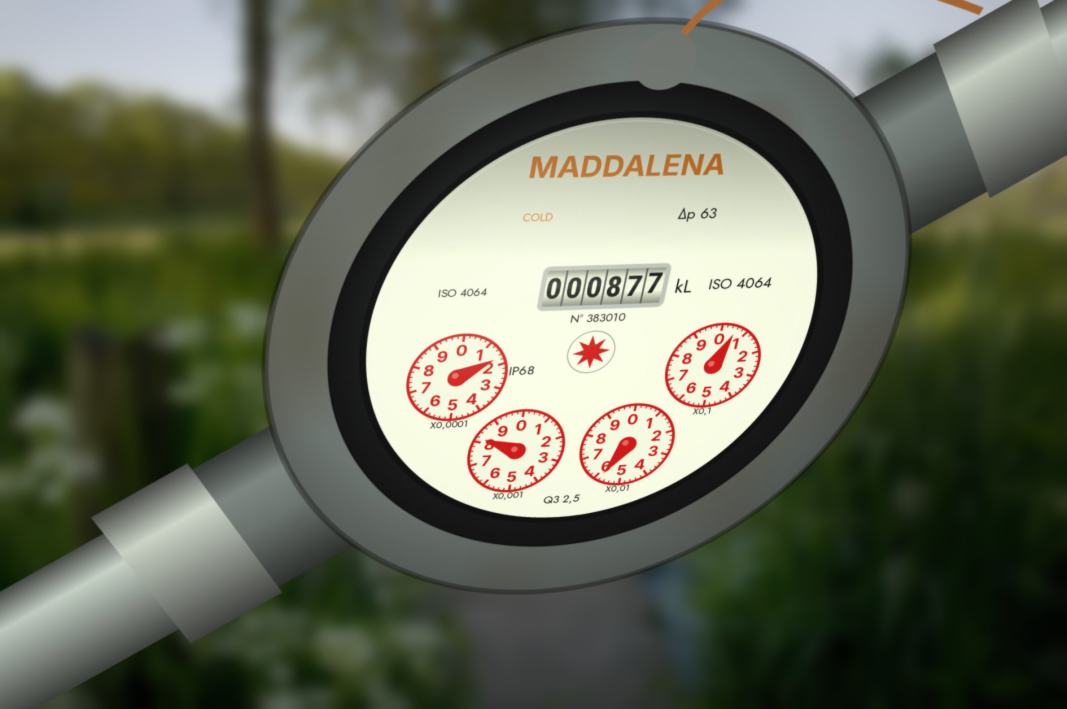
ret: 877.0581kL
